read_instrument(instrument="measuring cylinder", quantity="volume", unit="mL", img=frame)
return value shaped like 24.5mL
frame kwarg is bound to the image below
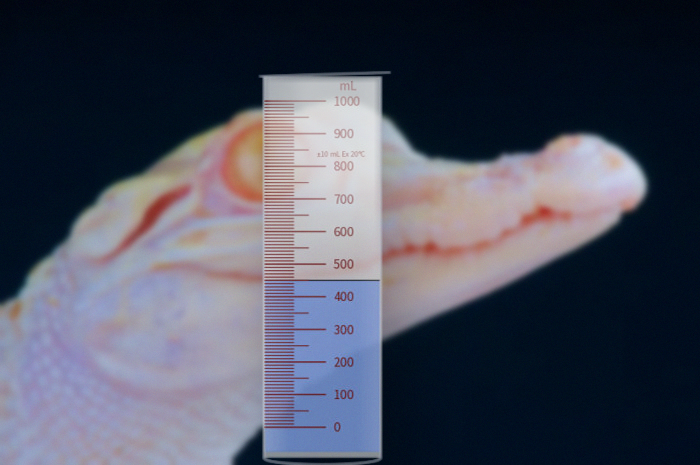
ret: 450mL
